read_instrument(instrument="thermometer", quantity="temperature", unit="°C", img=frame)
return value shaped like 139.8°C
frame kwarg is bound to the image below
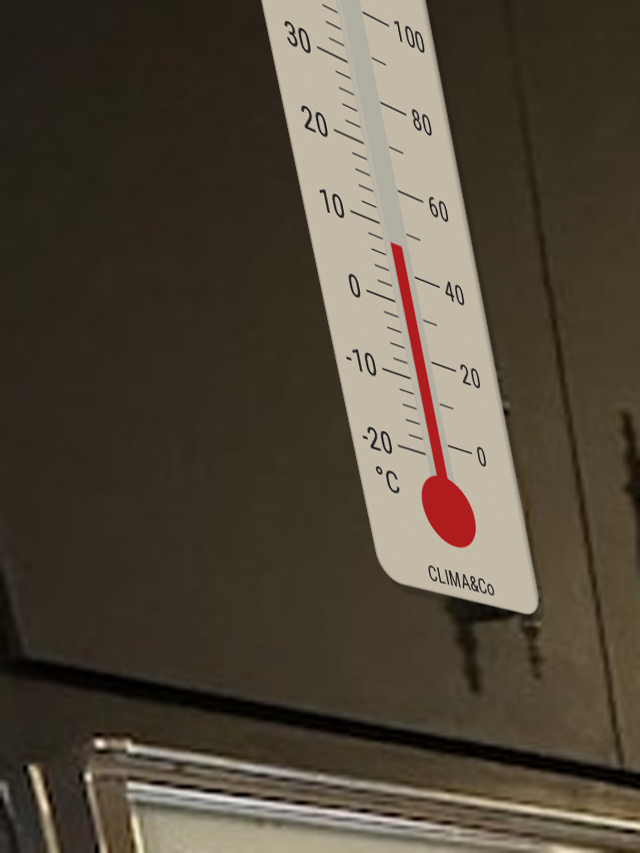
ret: 8°C
